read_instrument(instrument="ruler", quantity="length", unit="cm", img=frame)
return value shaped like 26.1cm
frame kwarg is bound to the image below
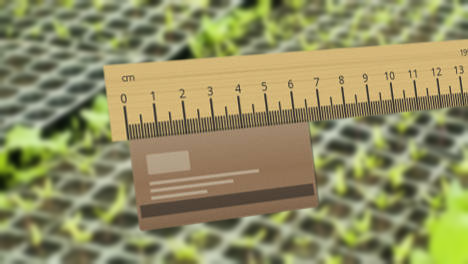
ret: 6.5cm
